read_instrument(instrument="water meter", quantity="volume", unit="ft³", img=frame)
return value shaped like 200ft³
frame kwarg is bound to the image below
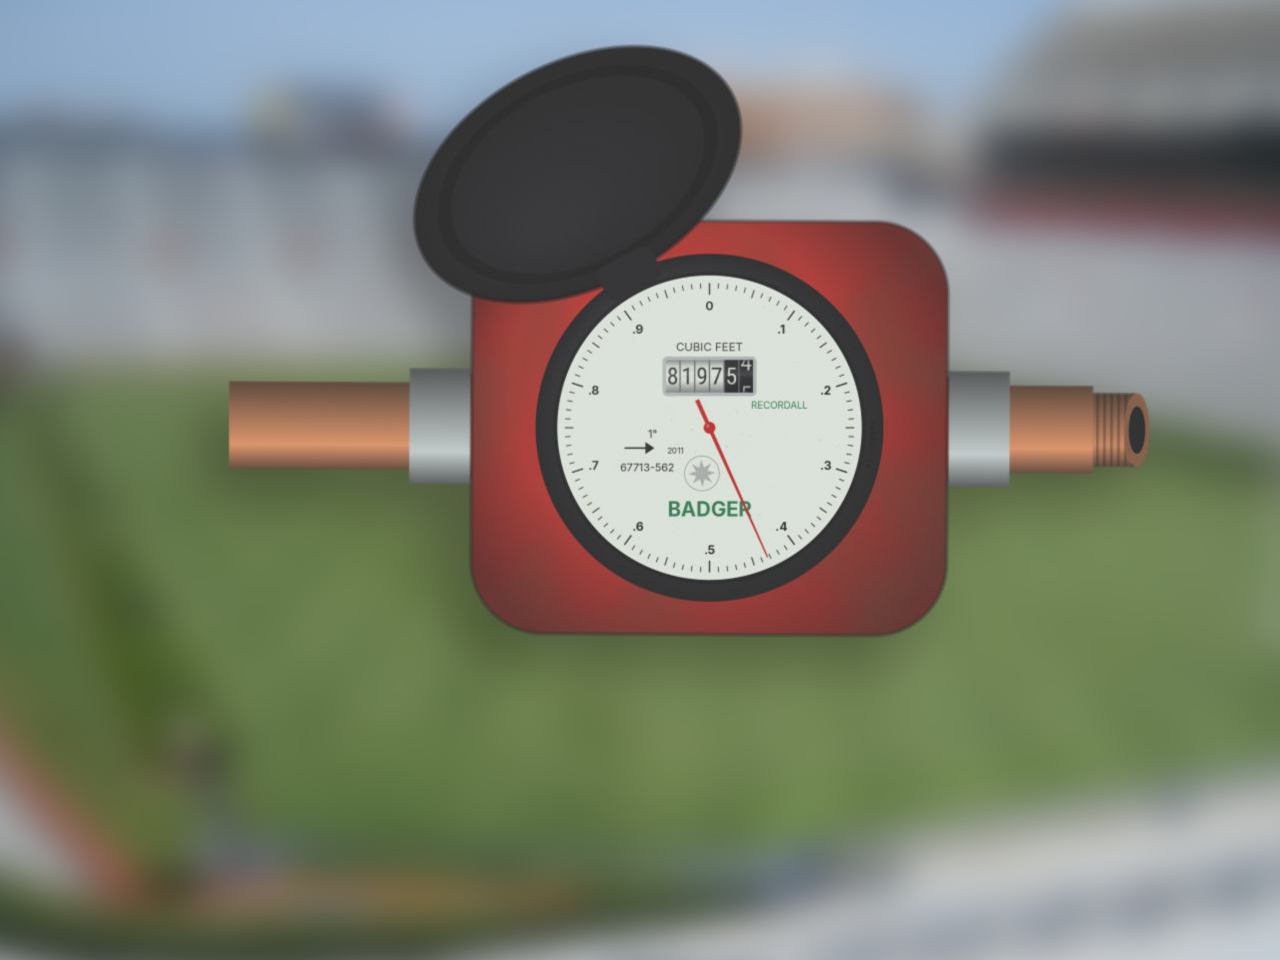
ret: 819754.43ft³
